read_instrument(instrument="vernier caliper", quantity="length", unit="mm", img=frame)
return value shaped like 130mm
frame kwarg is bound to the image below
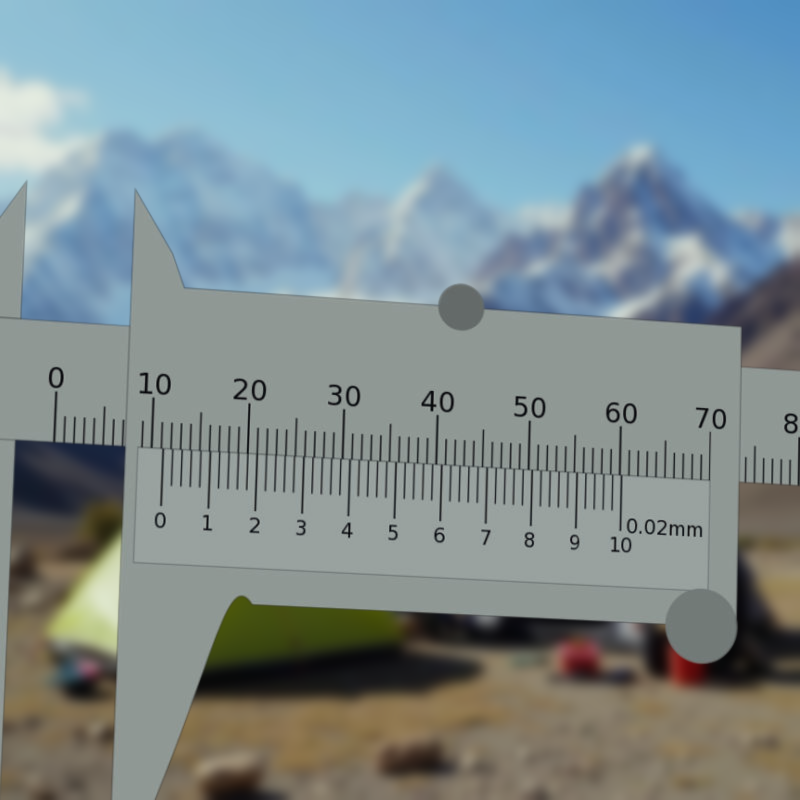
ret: 11.2mm
